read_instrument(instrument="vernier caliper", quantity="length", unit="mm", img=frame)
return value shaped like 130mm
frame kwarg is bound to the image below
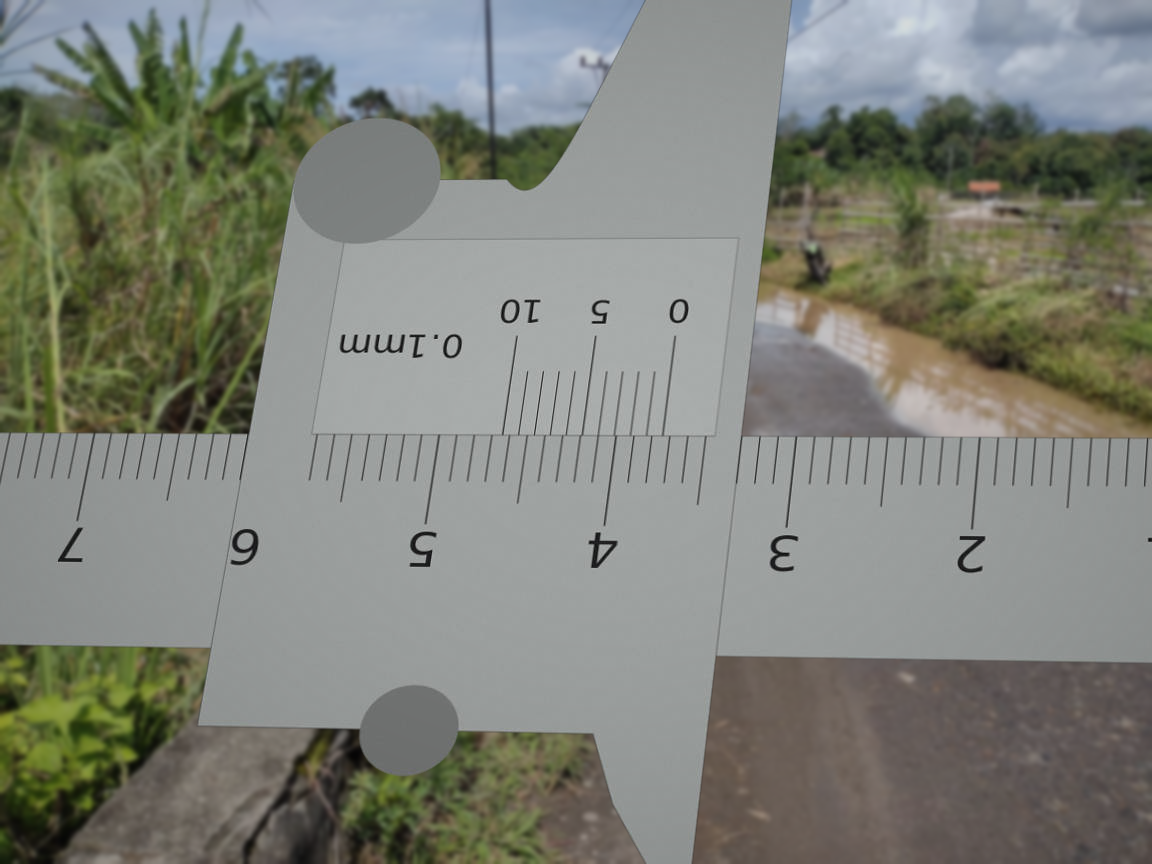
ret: 37.4mm
